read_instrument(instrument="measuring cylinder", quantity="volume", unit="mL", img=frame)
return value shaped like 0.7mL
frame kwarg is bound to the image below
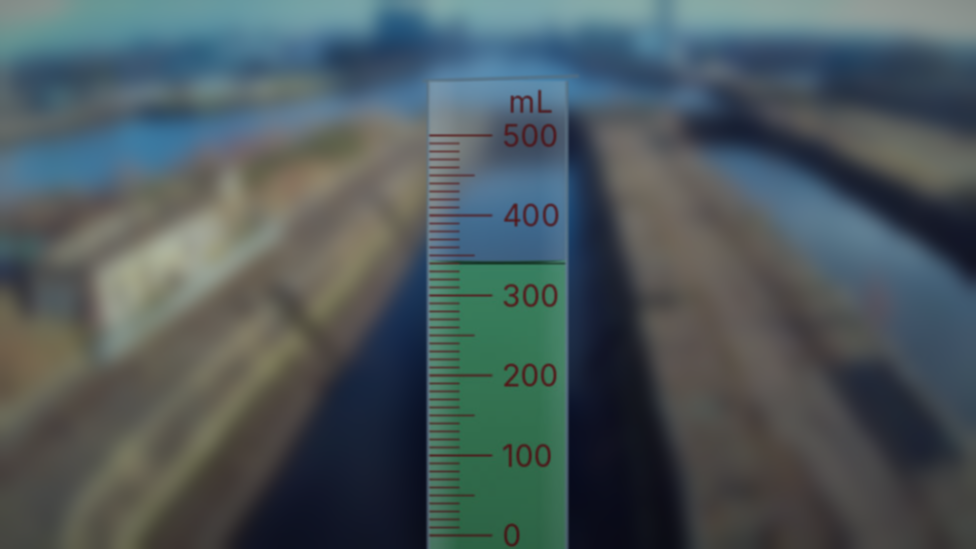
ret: 340mL
